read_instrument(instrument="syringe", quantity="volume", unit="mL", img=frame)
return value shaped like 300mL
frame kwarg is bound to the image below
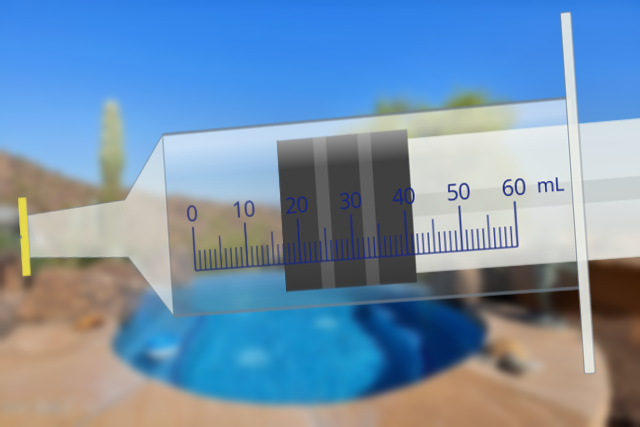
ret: 17mL
